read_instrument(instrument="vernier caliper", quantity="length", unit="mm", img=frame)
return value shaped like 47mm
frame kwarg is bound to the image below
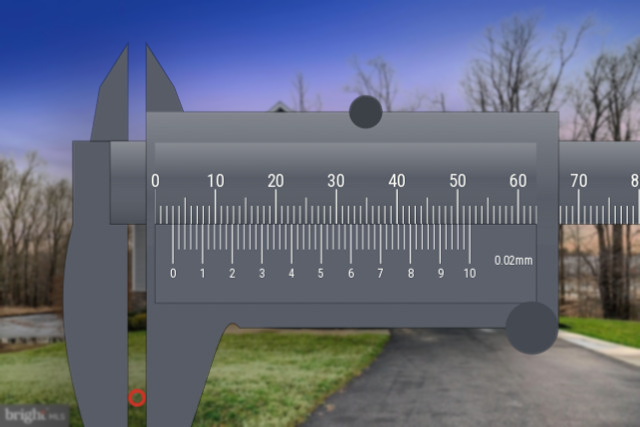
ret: 3.0mm
